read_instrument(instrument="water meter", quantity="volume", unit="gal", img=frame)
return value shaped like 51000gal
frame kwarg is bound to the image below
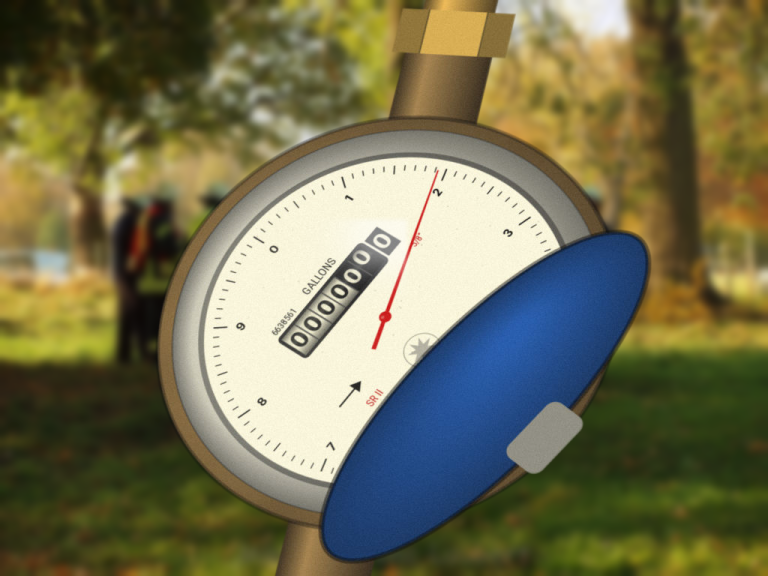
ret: 1.9gal
